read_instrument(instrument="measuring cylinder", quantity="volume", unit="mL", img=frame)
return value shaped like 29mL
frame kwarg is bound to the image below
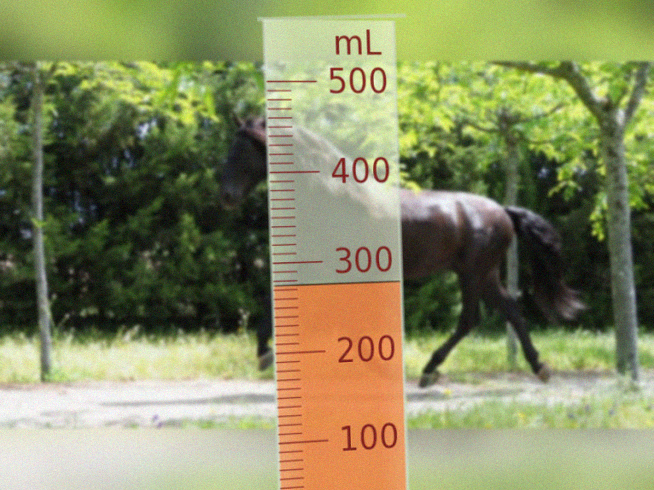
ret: 275mL
